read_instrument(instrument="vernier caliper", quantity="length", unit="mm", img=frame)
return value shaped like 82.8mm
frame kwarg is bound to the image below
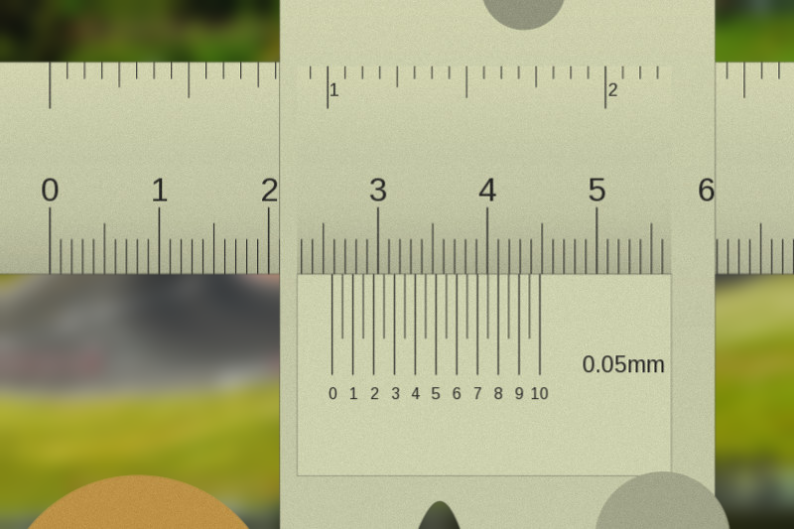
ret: 25.8mm
